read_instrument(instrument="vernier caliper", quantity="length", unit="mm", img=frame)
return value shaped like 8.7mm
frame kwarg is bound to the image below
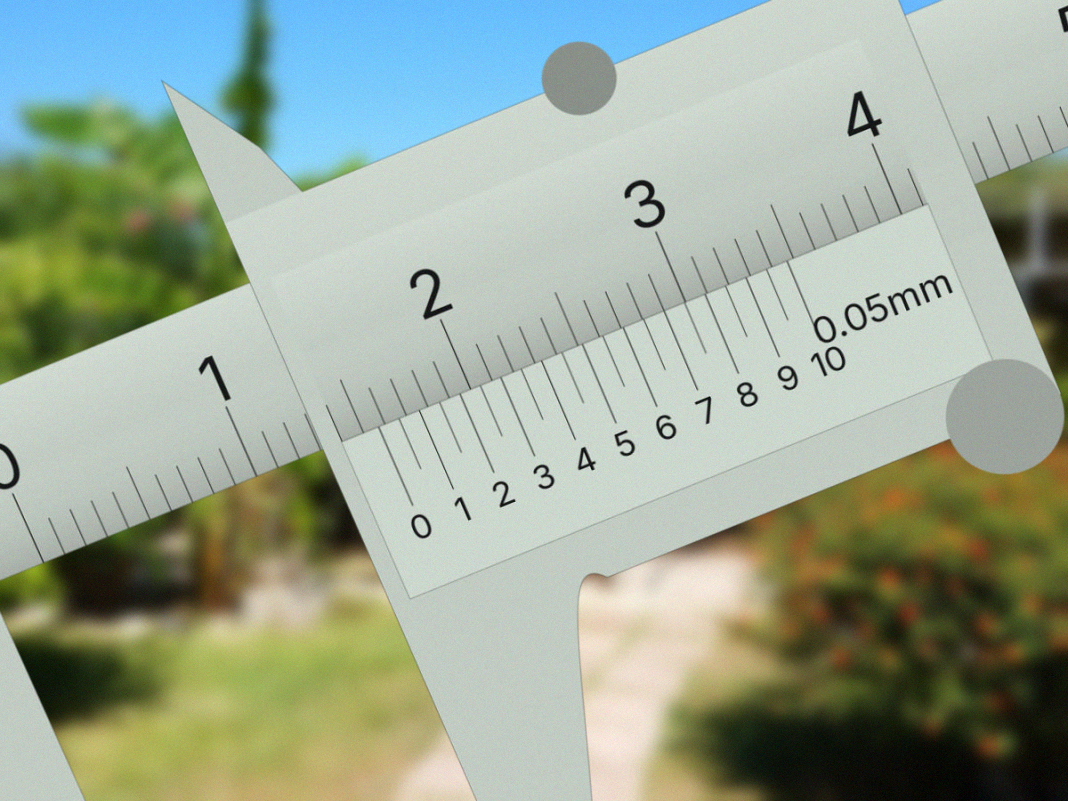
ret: 15.70mm
